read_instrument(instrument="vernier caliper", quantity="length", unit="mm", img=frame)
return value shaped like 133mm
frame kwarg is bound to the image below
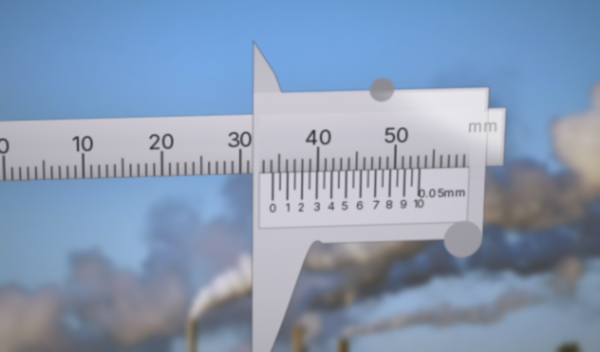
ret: 34.2mm
